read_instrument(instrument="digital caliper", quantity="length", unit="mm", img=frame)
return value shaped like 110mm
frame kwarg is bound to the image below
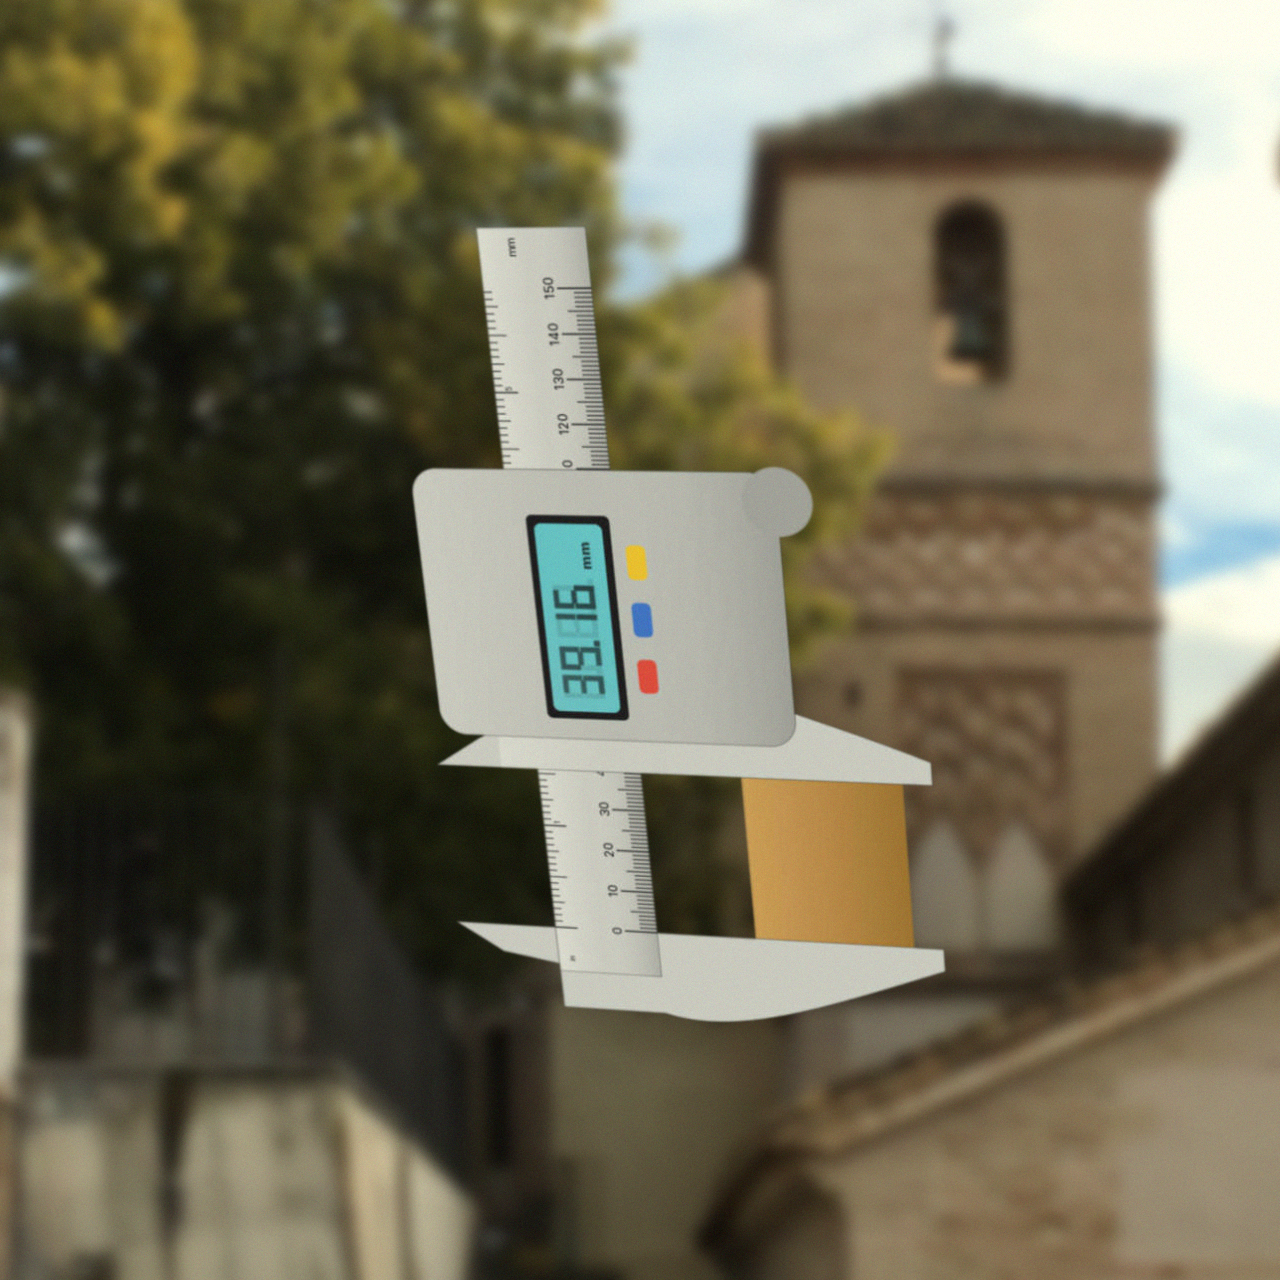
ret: 39.16mm
